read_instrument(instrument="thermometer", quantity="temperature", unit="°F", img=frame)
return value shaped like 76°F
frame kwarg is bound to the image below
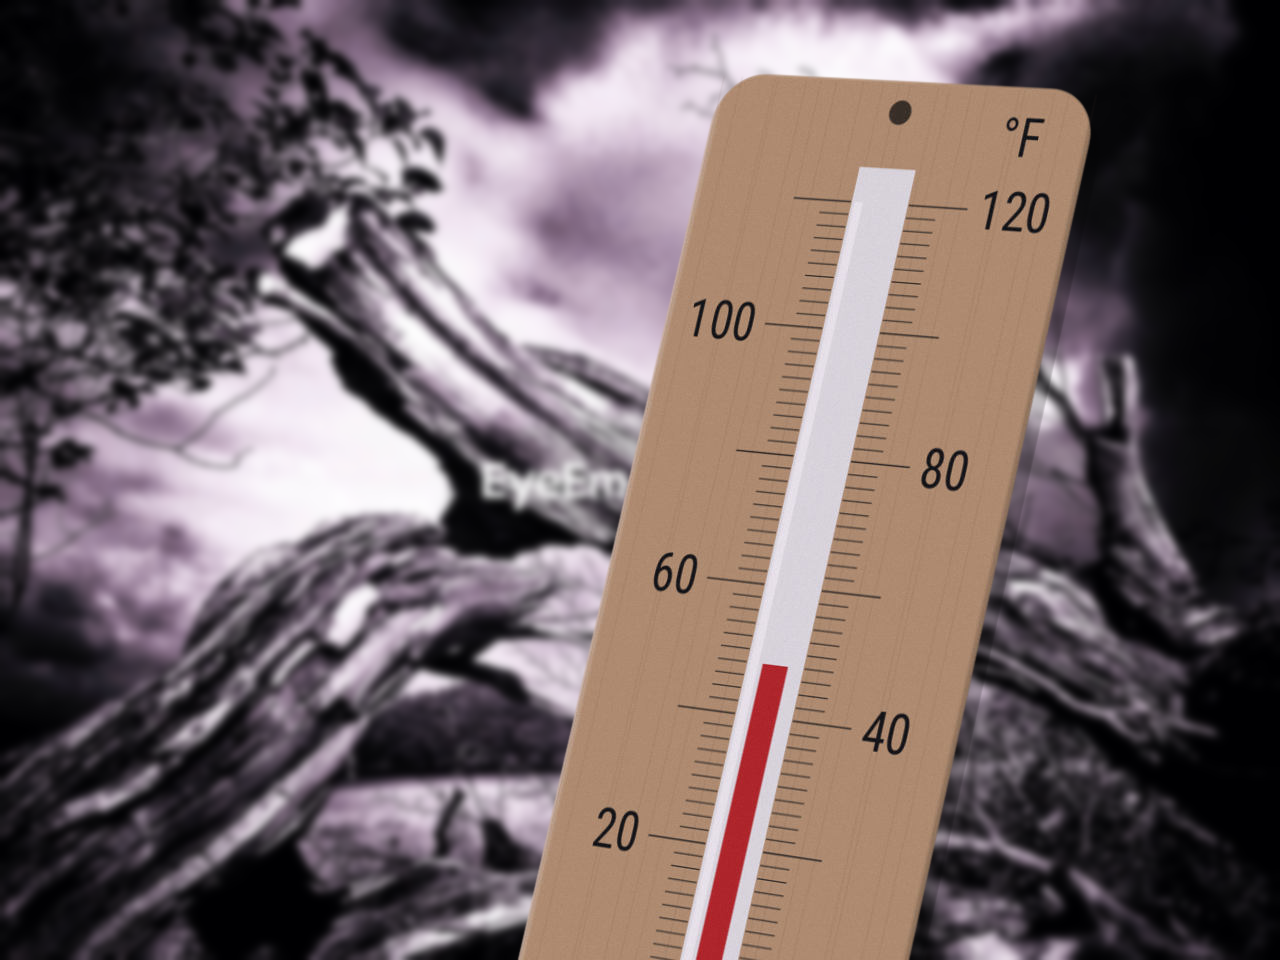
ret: 48°F
